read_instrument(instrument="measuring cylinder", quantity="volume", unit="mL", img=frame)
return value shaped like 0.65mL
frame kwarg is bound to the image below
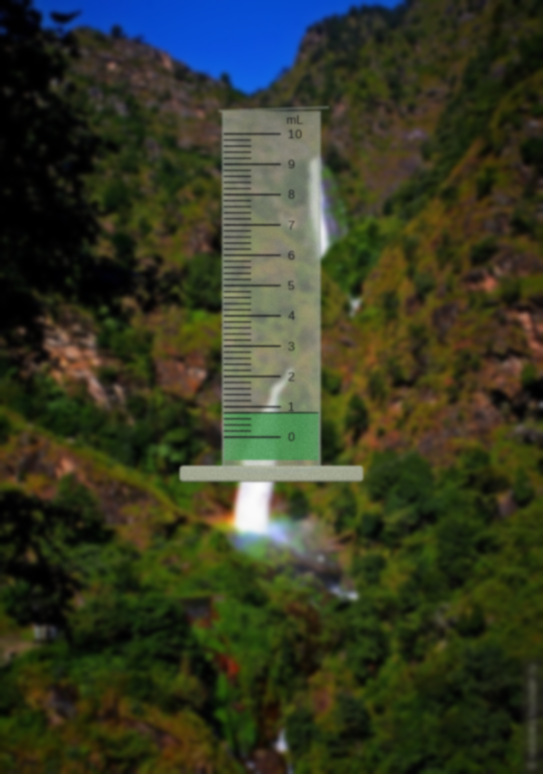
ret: 0.8mL
